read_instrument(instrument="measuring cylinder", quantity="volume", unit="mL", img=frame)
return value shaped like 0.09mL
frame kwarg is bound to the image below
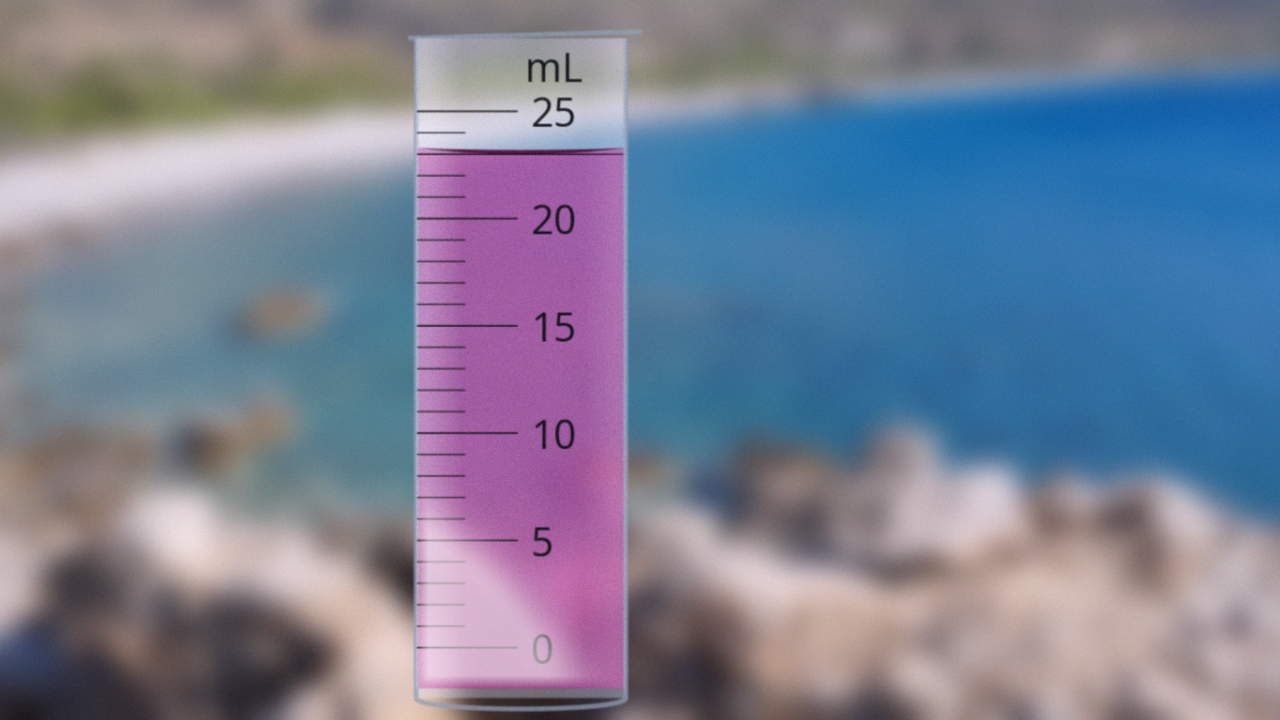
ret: 23mL
